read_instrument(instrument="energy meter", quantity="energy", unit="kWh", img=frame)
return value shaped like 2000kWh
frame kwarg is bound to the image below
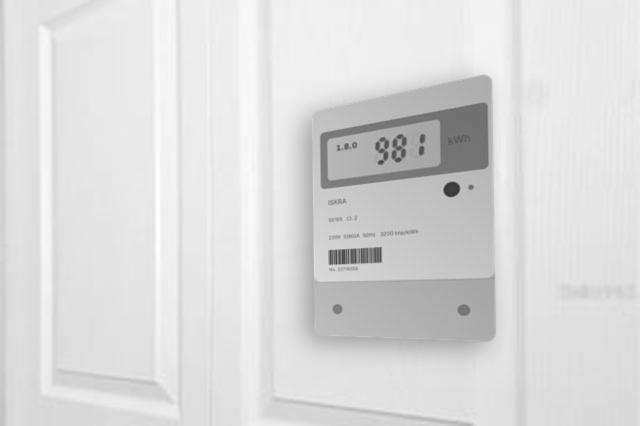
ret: 981kWh
